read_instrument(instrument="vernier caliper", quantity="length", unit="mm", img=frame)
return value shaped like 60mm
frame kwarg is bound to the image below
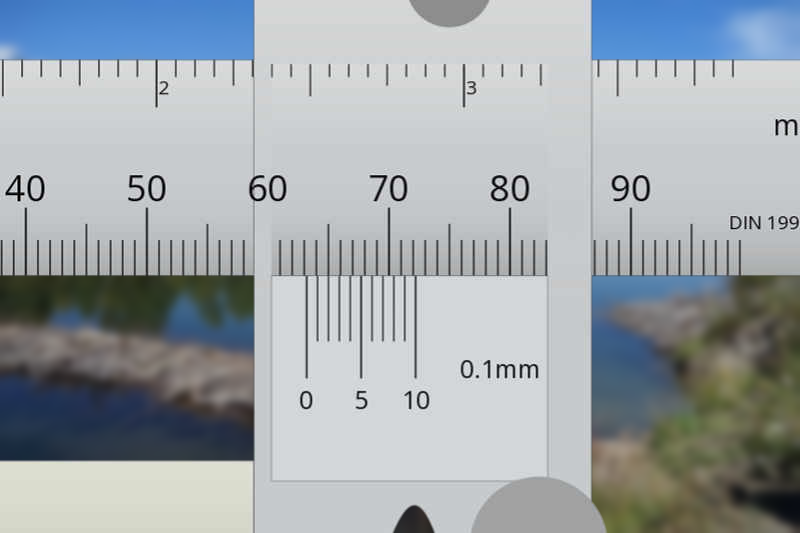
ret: 63.2mm
